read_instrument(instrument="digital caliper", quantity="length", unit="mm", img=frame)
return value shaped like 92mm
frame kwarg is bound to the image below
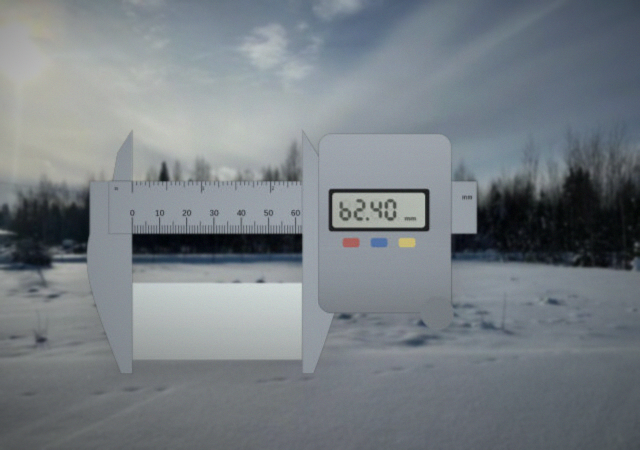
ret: 62.40mm
